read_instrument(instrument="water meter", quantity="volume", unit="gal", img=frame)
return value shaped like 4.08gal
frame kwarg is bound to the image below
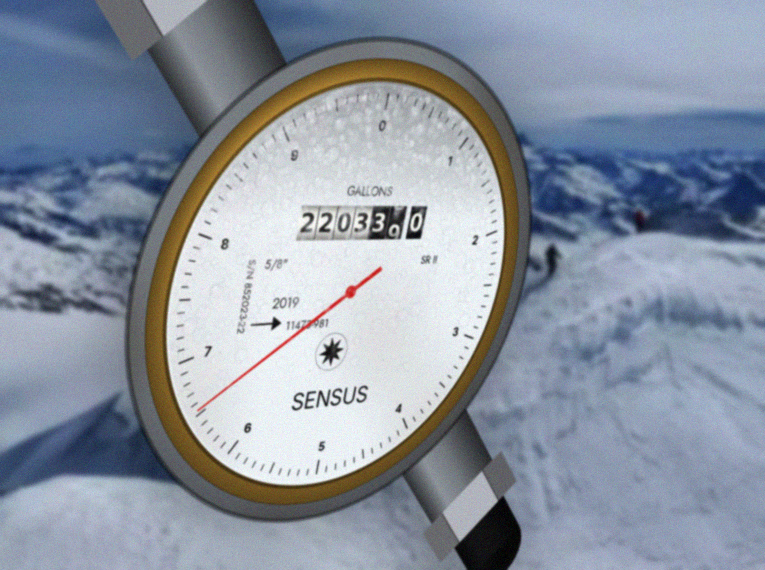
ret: 2203386.5gal
